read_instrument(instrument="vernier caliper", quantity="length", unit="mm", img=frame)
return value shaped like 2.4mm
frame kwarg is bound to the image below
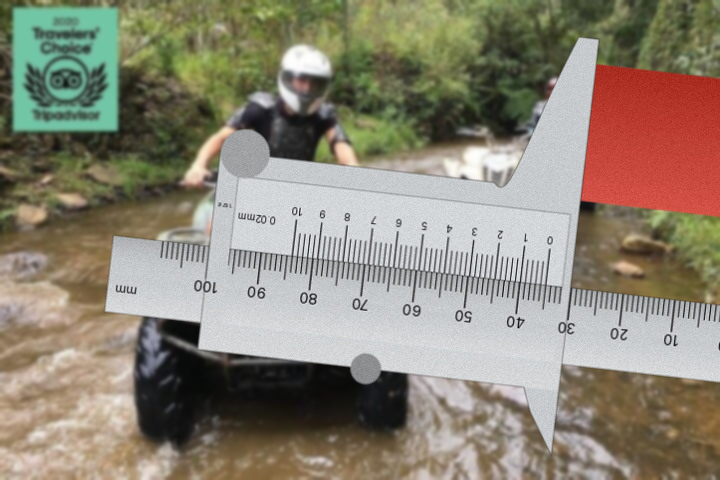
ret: 35.0mm
